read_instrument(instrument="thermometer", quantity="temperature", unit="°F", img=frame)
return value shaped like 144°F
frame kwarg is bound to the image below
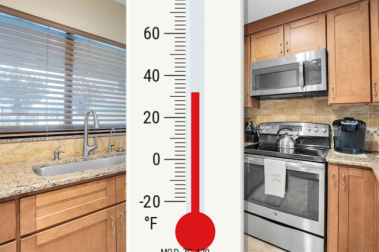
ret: 32°F
